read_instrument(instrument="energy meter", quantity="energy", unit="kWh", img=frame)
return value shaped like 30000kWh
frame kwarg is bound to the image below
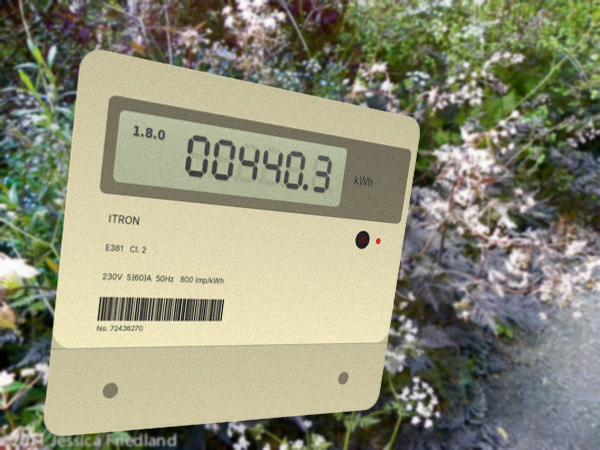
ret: 440.3kWh
